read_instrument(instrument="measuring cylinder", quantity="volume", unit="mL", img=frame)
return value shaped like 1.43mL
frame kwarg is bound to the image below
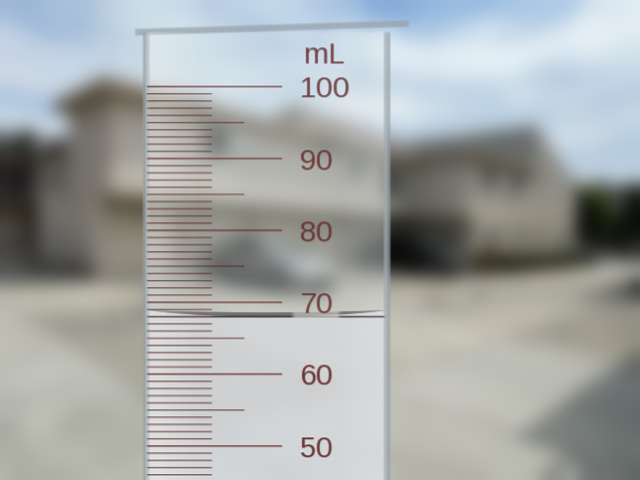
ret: 68mL
